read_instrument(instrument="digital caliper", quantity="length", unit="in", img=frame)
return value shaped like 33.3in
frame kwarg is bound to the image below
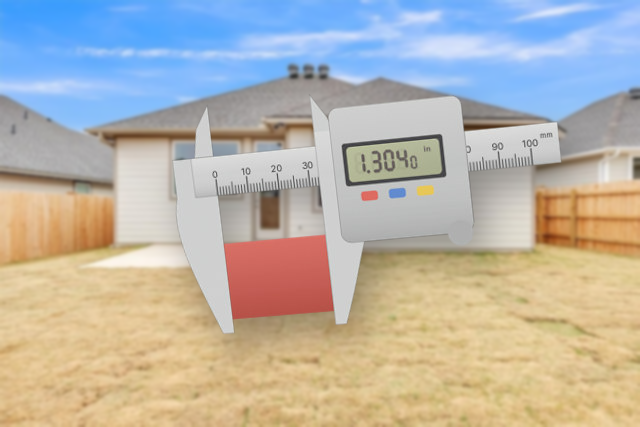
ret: 1.3040in
